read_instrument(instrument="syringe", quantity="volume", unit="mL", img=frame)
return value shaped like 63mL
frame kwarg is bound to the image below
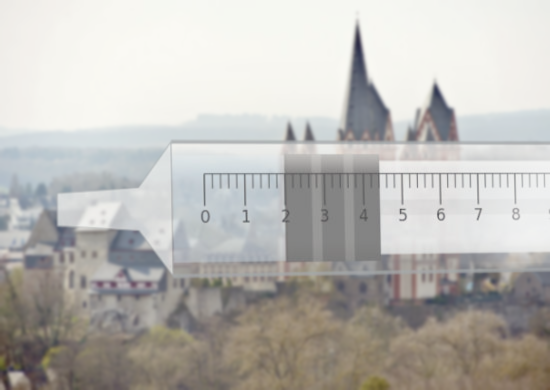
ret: 2mL
